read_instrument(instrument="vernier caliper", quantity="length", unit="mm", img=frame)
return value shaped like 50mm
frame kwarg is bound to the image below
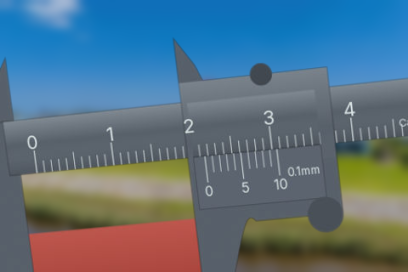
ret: 21.6mm
